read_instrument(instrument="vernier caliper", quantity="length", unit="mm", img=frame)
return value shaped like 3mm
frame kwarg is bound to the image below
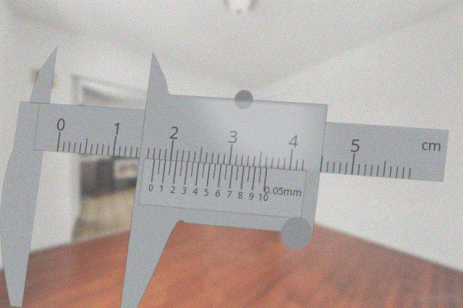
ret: 17.2mm
